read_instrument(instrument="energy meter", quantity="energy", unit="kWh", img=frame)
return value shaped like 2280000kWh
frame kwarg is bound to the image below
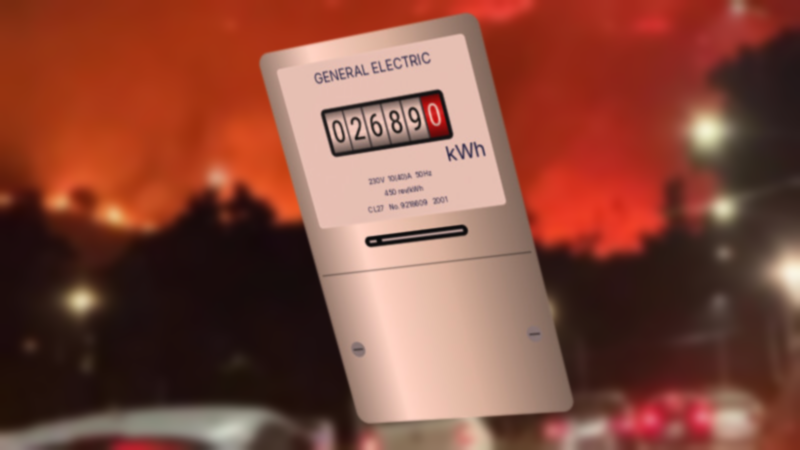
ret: 2689.0kWh
